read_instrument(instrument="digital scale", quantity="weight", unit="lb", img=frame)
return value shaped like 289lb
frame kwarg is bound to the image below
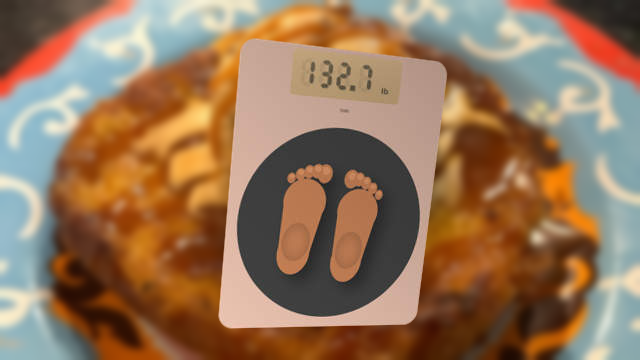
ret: 132.7lb
